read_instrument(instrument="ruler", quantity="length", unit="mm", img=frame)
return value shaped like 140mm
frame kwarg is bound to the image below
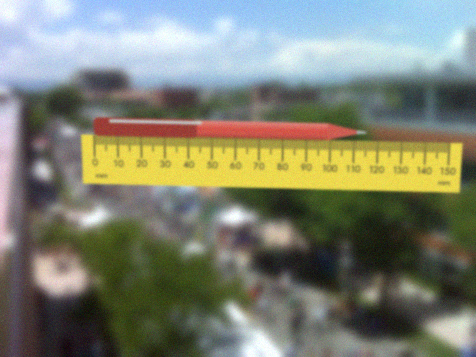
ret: 115mm
